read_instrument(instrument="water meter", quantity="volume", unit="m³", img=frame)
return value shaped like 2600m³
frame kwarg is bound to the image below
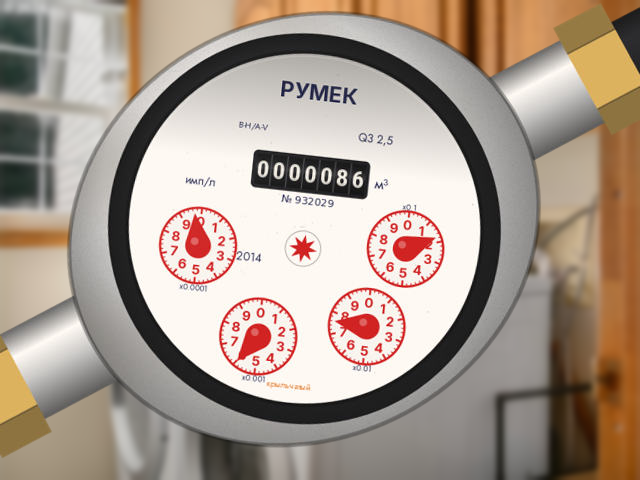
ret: 86.1759m³
